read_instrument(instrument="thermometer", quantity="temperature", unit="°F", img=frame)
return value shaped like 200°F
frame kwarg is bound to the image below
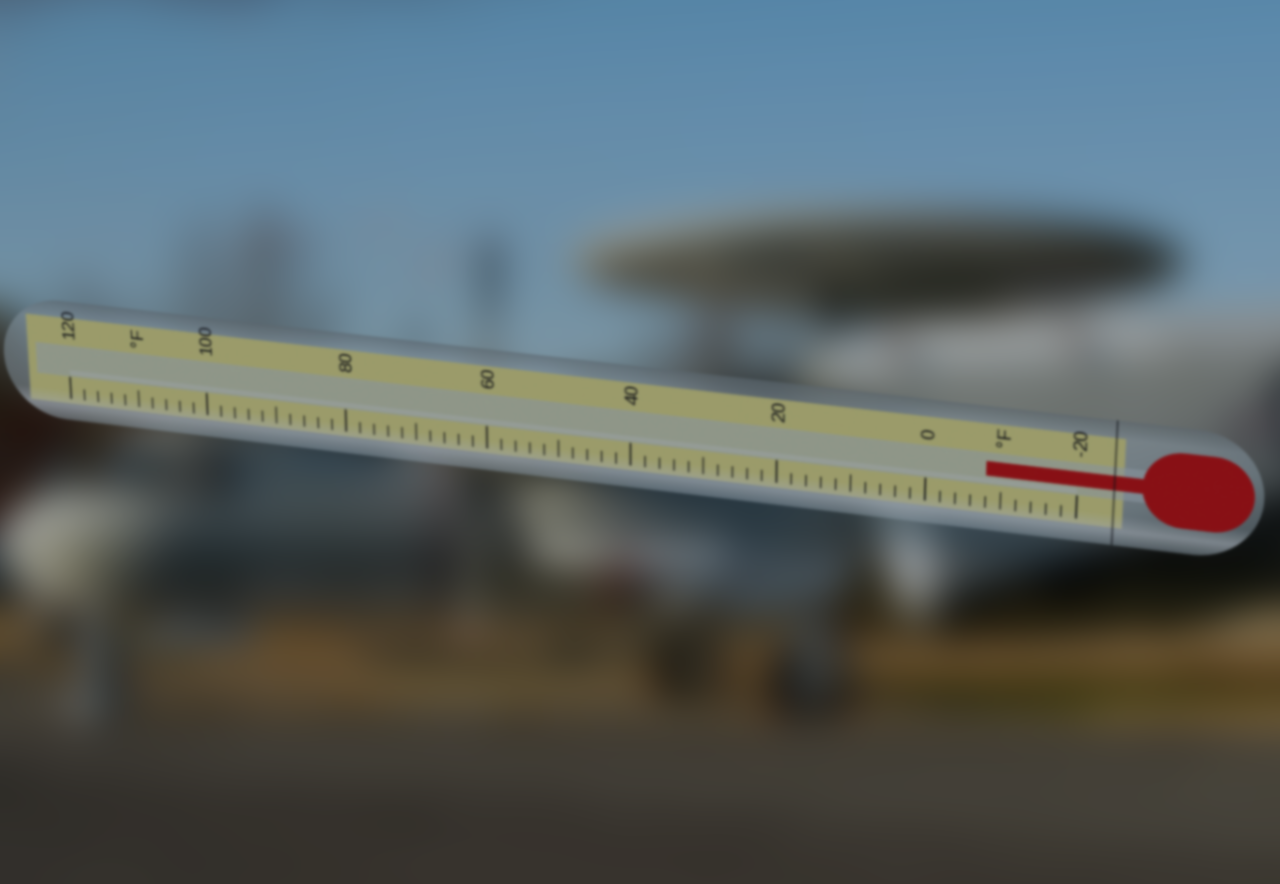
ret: -8°F
